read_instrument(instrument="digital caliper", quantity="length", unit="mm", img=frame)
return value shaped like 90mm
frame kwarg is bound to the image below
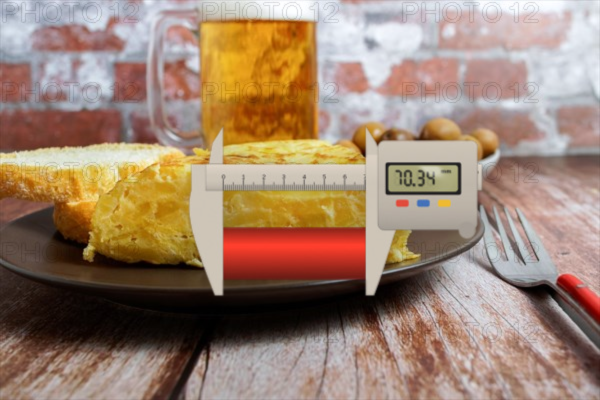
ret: 70.34mm
